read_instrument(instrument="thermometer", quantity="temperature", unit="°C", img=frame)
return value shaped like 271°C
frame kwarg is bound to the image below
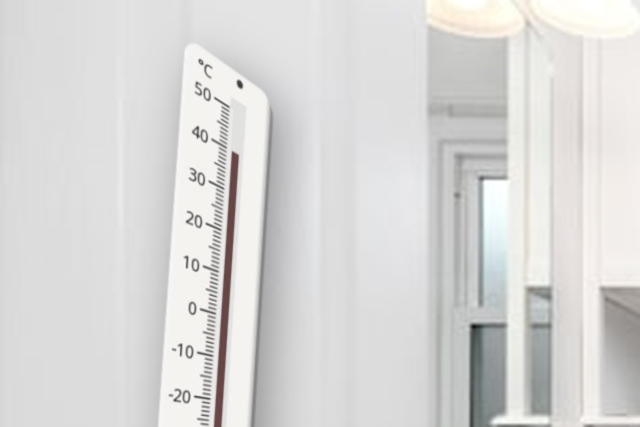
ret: 40°C
